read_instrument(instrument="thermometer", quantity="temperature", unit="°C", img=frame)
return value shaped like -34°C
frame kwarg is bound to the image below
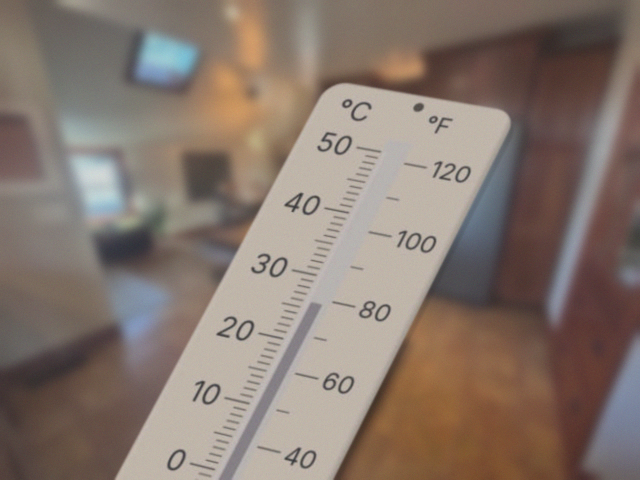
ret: 26°C
